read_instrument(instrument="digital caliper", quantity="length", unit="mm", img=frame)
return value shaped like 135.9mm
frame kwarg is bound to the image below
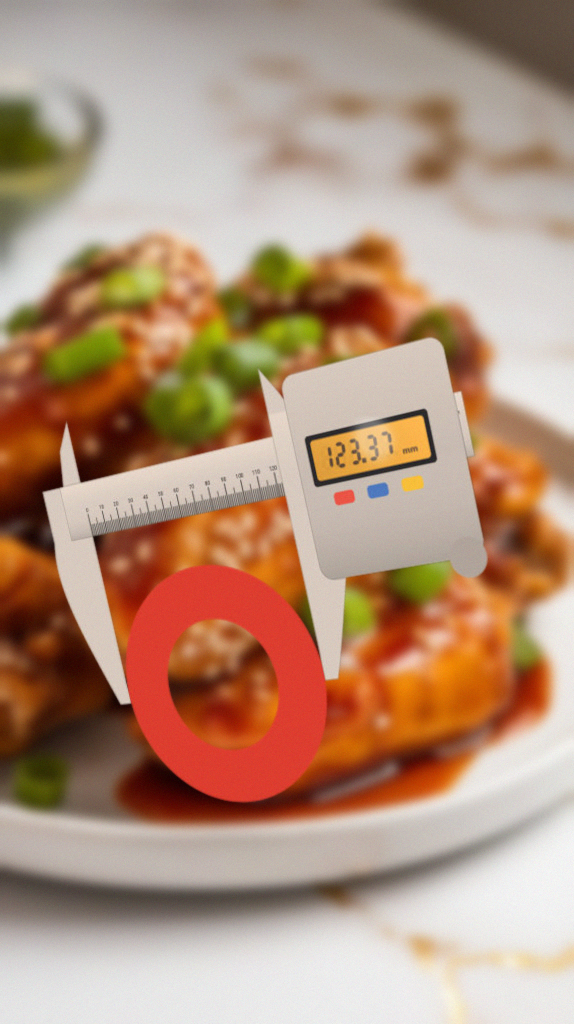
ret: 123.37mm
